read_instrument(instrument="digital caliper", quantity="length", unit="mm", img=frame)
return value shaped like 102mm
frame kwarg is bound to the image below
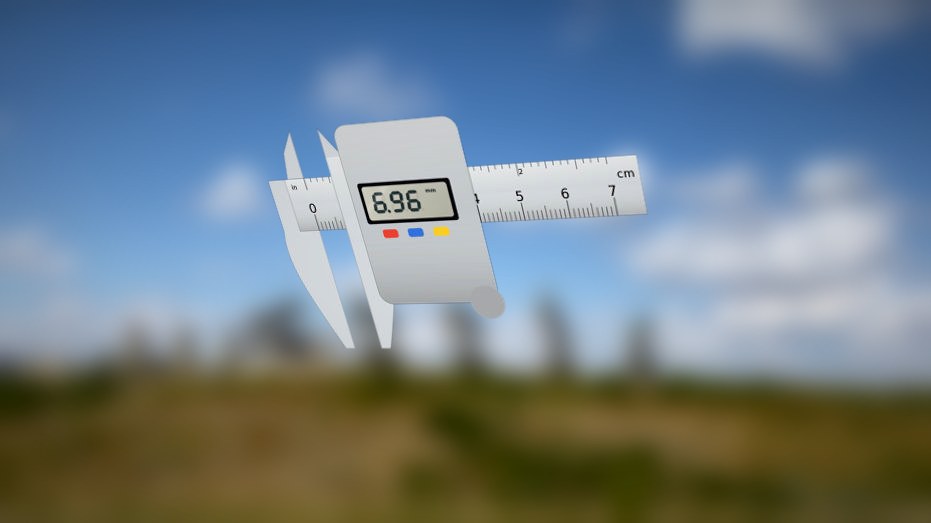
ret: 6.96mm
